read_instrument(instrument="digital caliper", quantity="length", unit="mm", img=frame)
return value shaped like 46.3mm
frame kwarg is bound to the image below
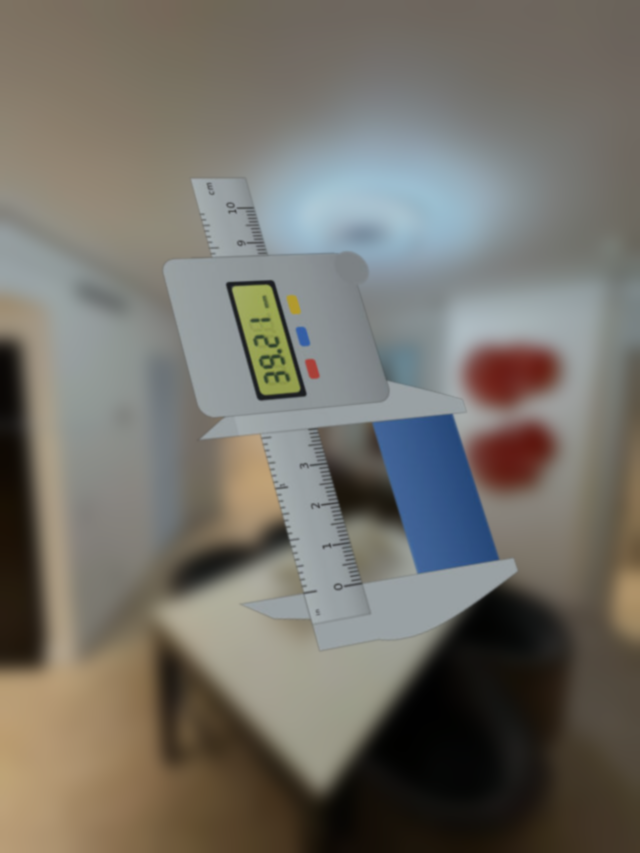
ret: 39.21mm
